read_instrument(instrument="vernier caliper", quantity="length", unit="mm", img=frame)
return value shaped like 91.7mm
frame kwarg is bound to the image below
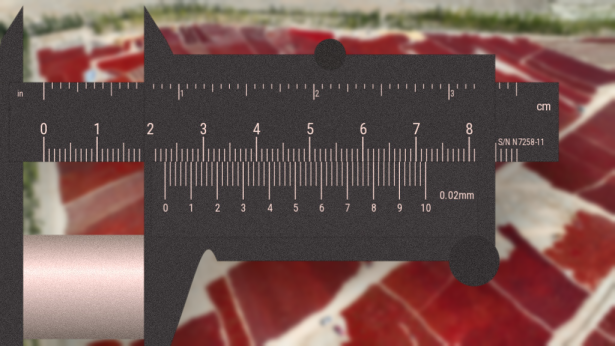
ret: 22.8mm
